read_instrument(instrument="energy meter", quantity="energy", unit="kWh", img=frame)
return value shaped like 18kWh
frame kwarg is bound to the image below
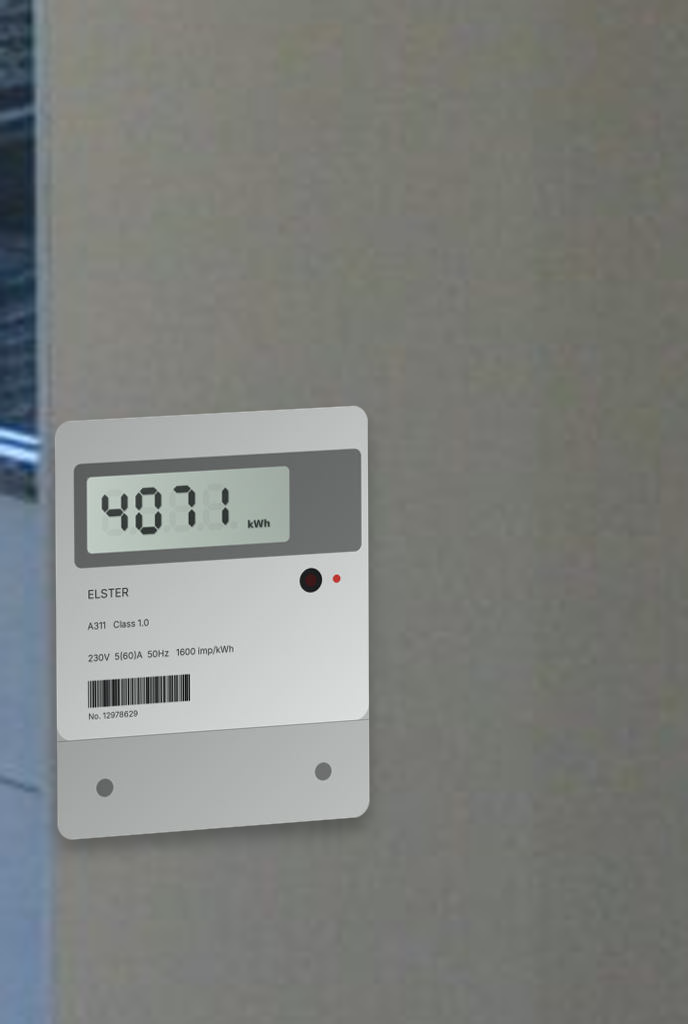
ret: 4071kWh
